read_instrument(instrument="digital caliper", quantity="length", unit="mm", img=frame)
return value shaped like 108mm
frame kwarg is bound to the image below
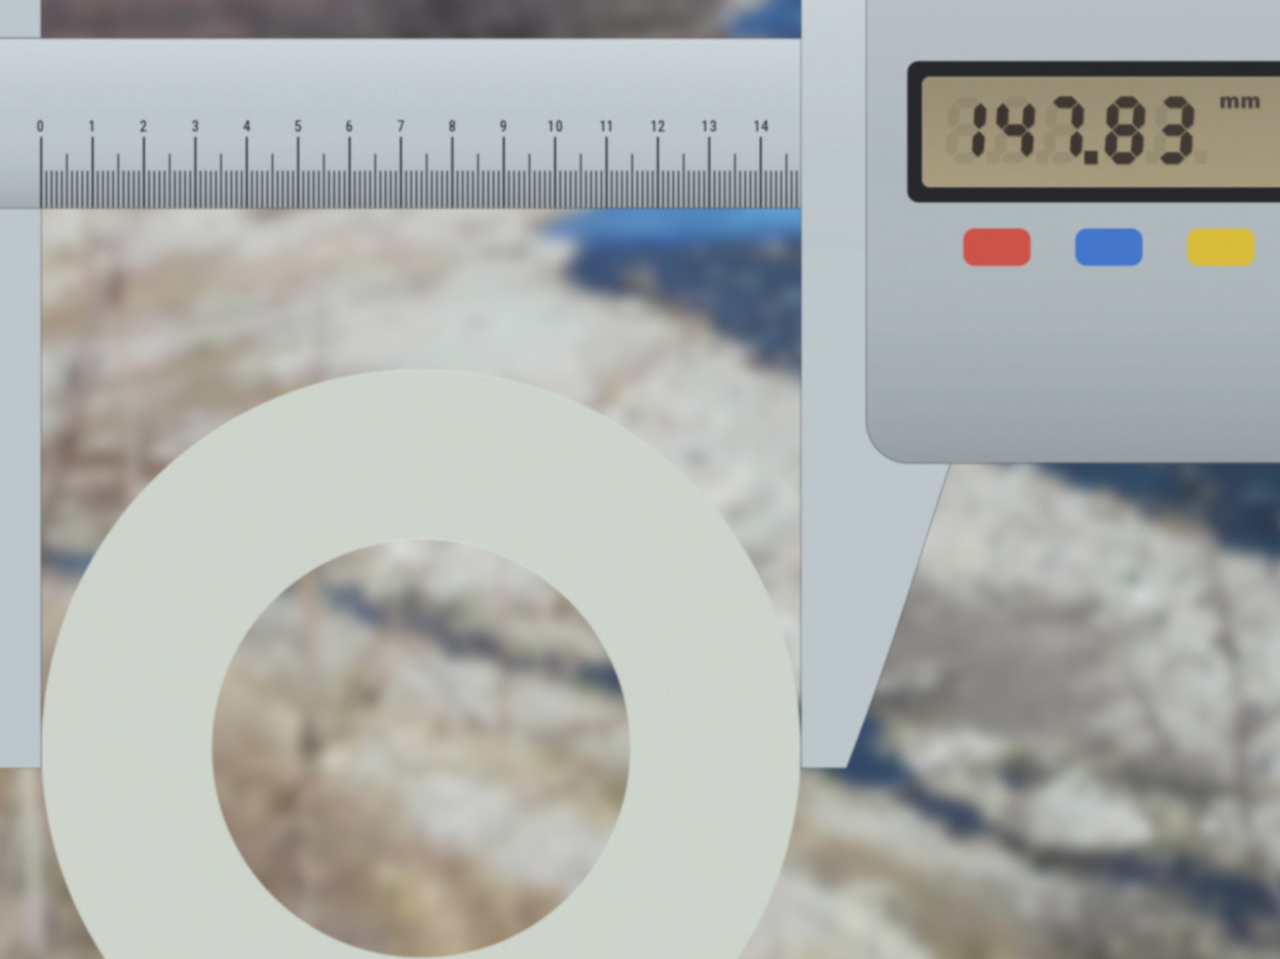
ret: 147.83mm
